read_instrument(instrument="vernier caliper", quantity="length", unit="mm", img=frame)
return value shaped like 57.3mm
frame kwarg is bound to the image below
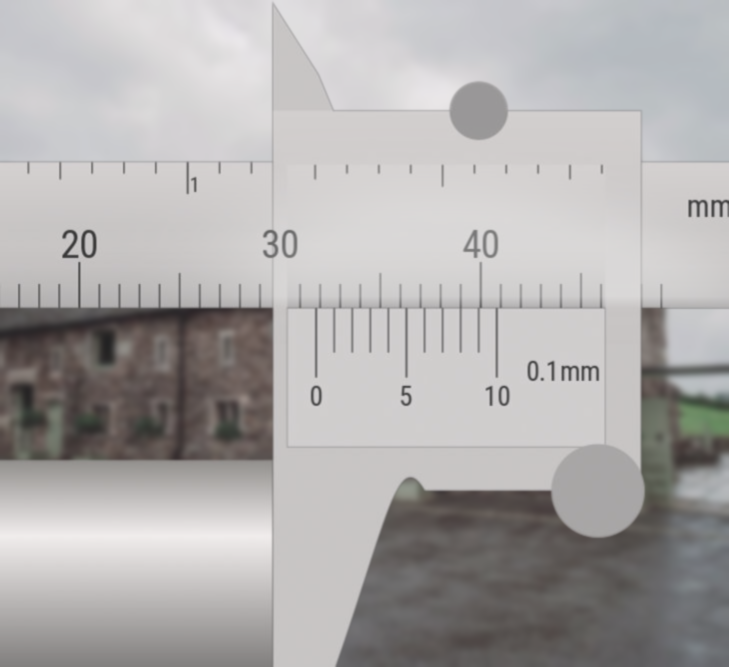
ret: 31.8mm
